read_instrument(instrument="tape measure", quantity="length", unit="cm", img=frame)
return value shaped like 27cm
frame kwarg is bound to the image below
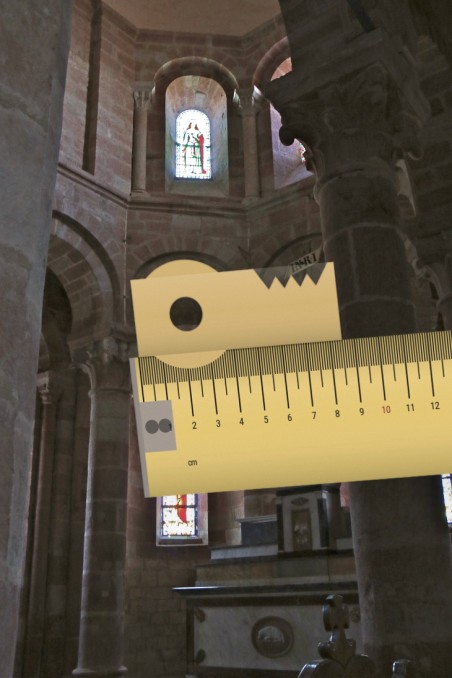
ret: 8.5cm
